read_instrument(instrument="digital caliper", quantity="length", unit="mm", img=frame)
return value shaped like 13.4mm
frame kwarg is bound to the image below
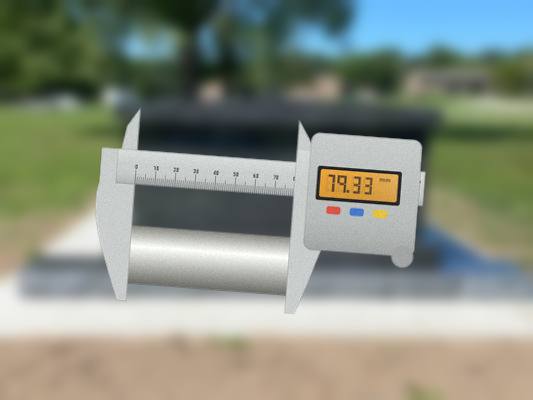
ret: 79.33mm
